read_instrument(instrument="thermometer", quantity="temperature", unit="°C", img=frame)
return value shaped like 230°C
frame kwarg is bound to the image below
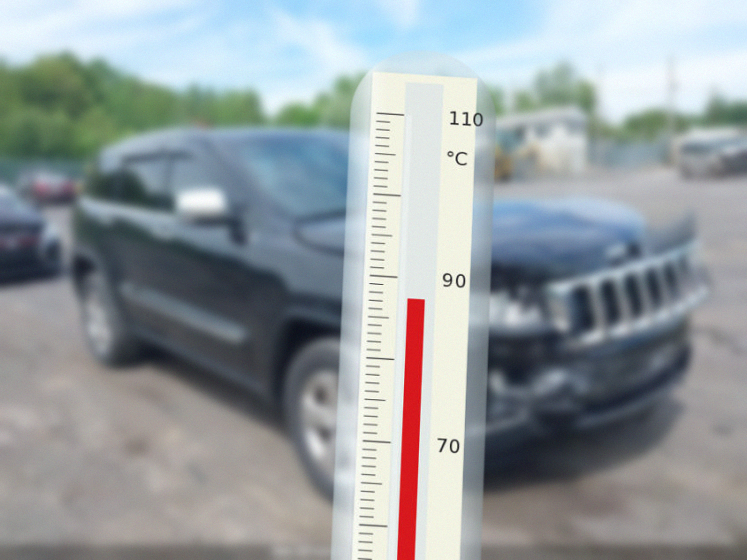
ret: 87.5°C
